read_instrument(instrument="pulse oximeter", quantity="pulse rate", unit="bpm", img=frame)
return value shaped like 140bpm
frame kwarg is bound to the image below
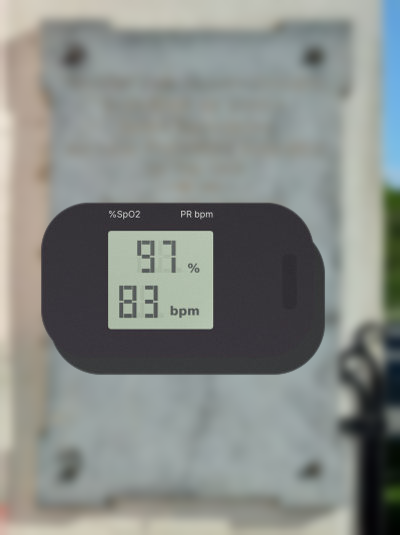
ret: 83bpm
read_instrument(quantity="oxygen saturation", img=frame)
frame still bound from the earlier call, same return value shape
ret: 97%
